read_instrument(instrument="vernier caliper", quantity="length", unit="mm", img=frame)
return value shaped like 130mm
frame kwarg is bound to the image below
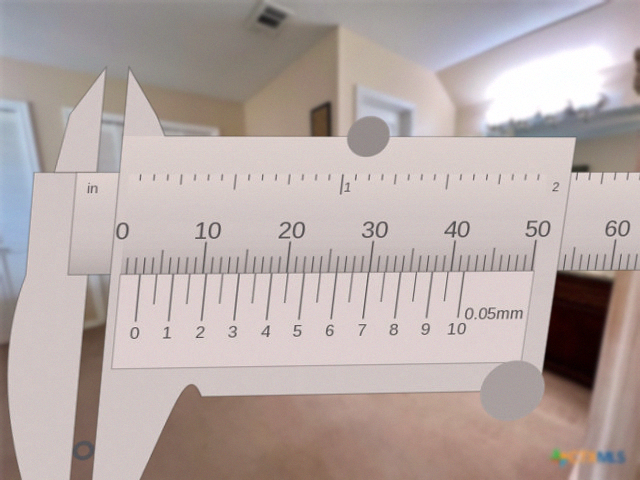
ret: 2.6mm
